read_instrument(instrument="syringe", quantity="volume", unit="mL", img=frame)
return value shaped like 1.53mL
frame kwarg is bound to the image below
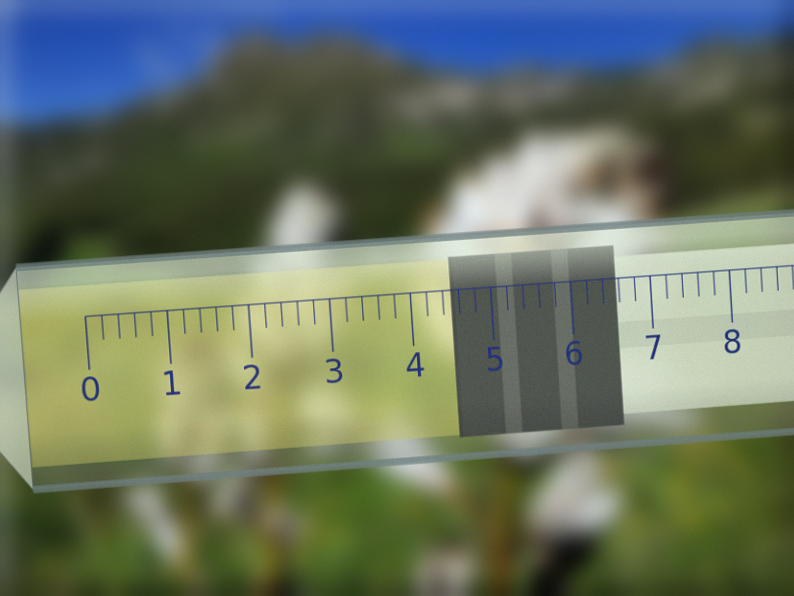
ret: 4.5mL
